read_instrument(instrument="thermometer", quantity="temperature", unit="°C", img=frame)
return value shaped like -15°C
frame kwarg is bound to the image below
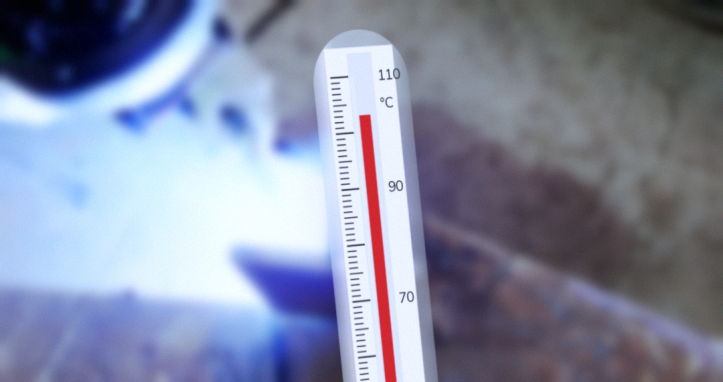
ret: 103°C
